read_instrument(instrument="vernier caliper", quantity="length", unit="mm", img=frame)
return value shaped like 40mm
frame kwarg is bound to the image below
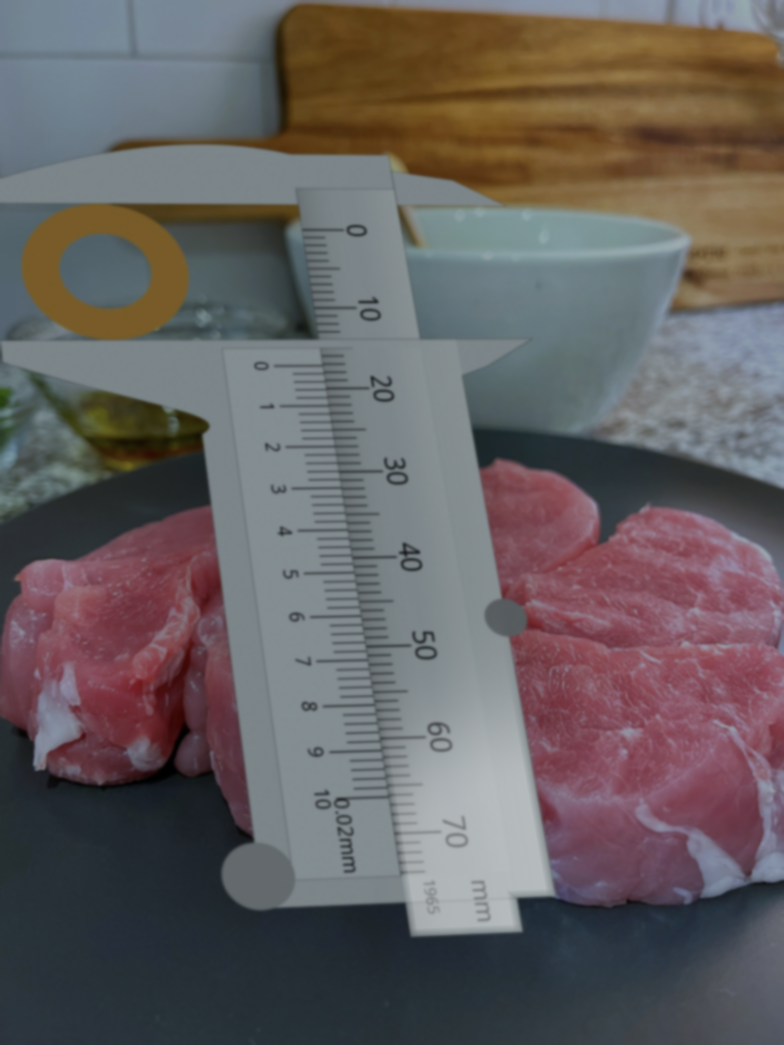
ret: 17.2mm
